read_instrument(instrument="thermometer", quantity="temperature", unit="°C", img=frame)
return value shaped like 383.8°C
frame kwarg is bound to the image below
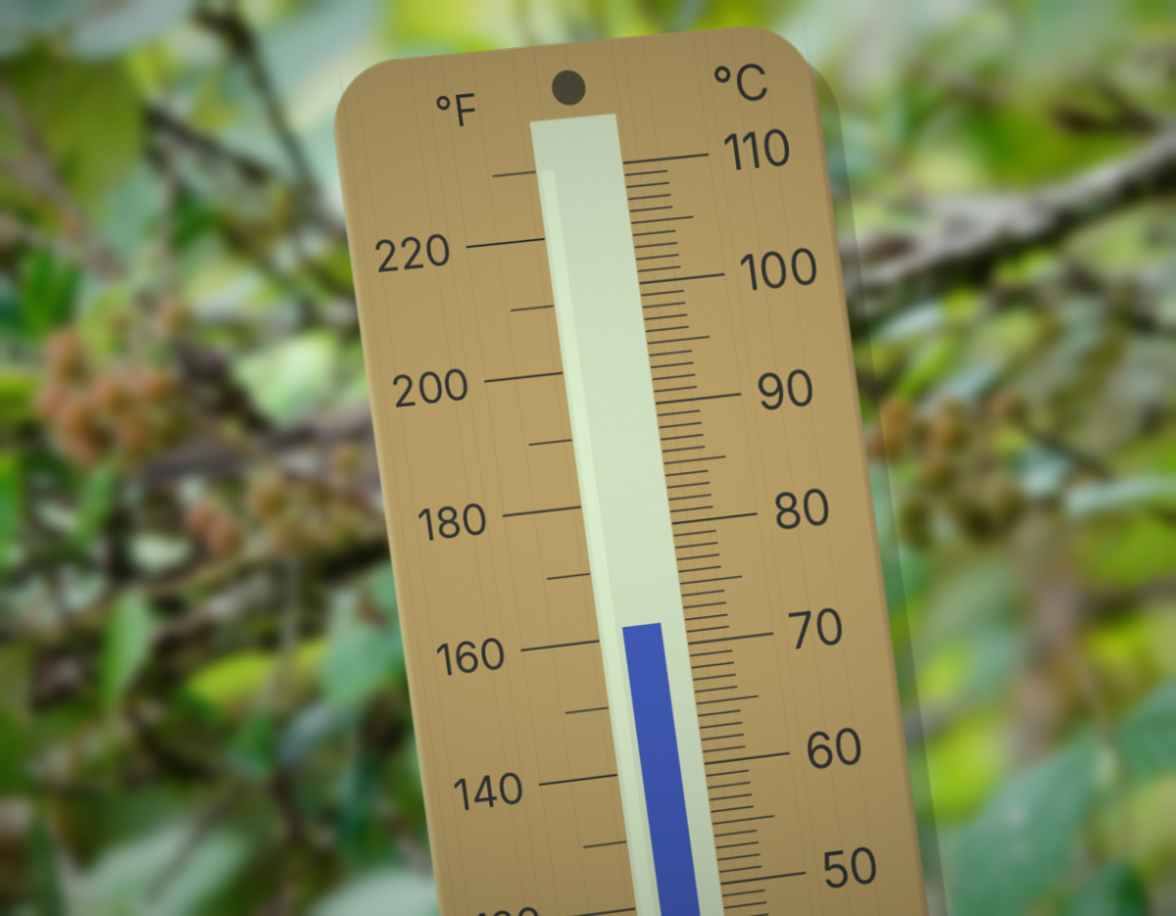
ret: 72°C
